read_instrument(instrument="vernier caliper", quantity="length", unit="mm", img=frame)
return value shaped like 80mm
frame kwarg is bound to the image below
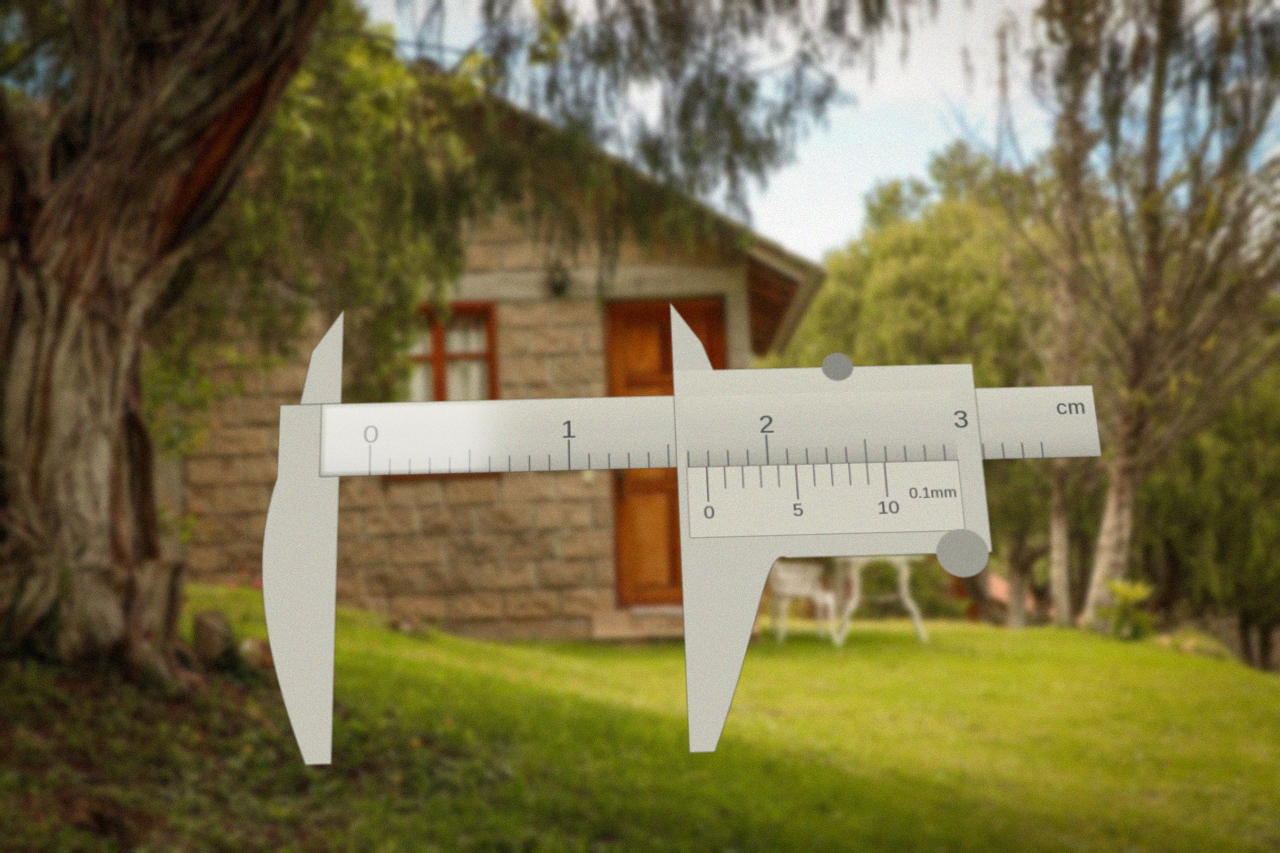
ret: 16.9mm
